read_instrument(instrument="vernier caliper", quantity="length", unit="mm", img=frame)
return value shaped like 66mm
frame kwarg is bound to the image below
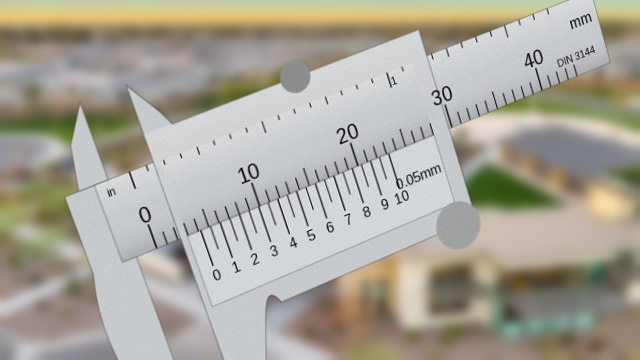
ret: 4.2mm
